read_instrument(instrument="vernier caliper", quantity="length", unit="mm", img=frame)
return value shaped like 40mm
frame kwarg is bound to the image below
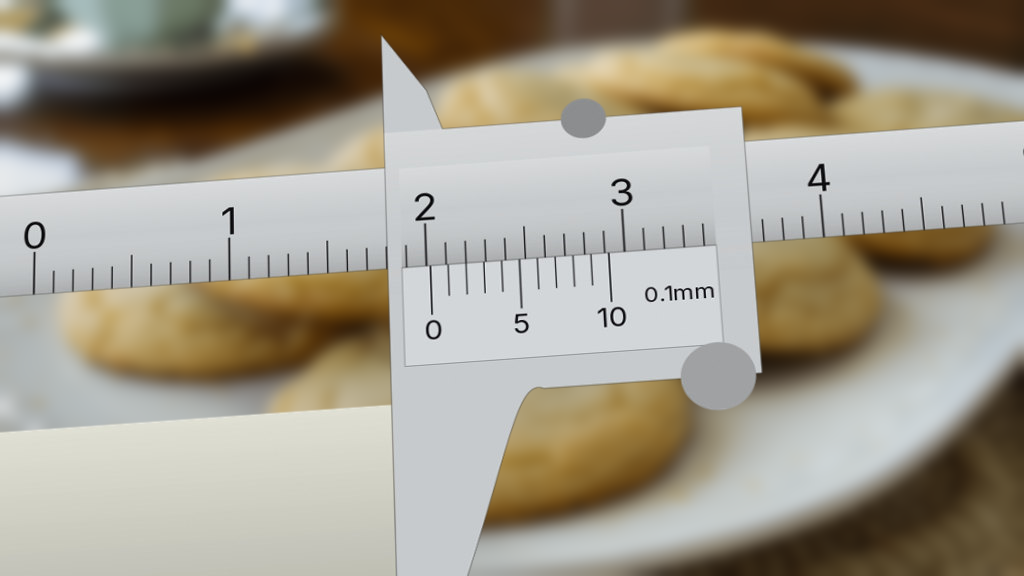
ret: 20.2mm
